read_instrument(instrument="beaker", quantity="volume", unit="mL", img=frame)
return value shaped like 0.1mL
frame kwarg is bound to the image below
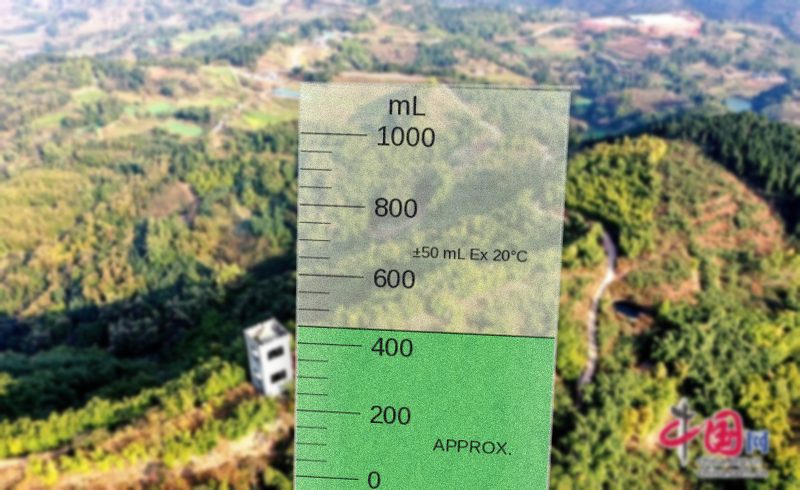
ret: 450mL
